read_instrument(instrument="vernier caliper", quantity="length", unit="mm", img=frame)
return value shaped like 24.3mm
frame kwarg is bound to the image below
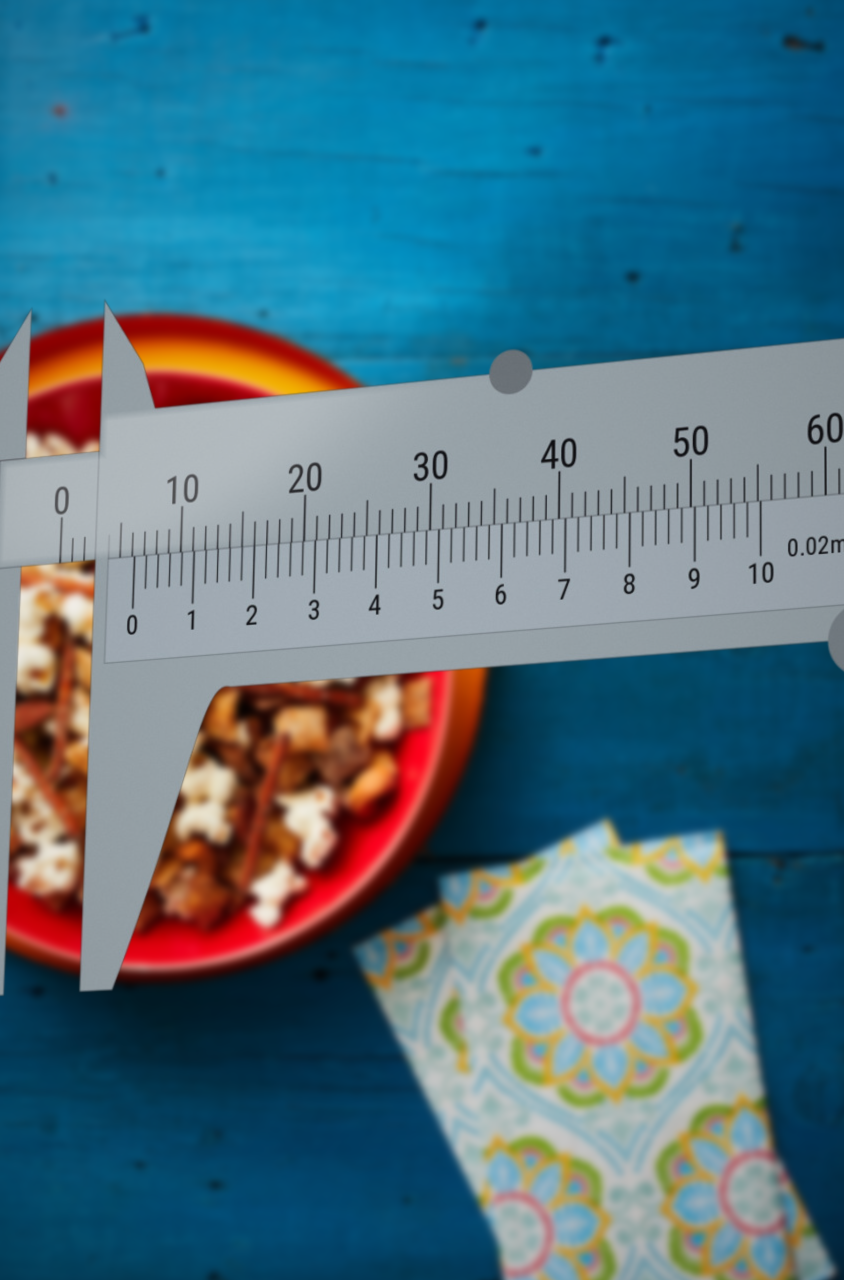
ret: 6.2mm
